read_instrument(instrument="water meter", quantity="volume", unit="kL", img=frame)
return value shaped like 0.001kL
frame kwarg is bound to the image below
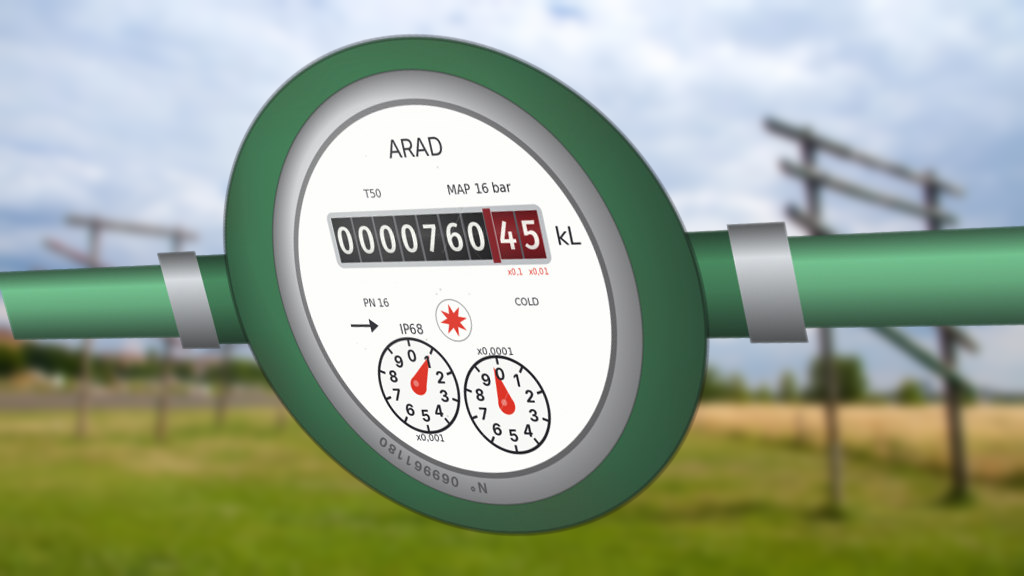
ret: 760.4509kL
